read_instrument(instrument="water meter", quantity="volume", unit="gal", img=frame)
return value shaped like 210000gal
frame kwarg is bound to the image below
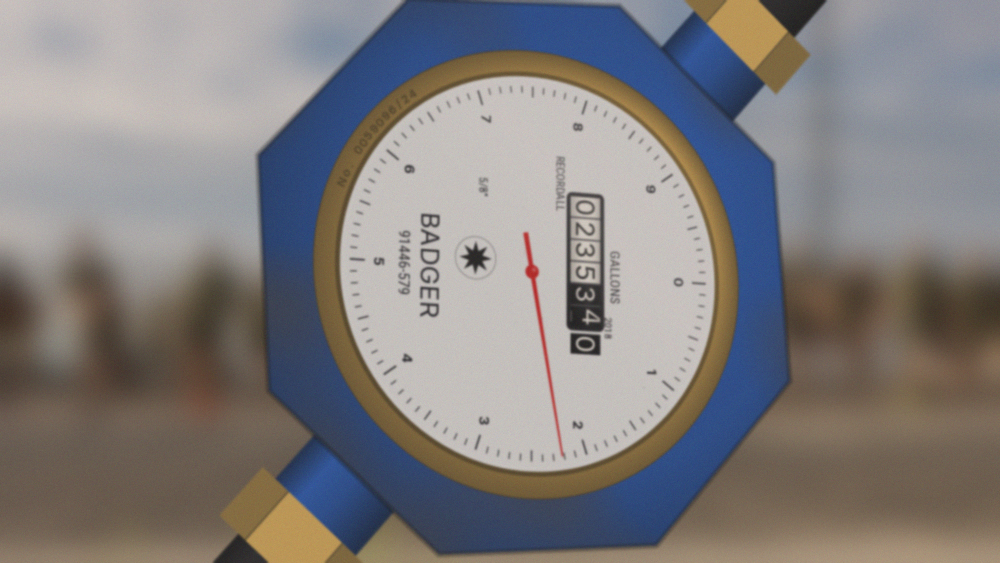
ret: 235342.2gal
